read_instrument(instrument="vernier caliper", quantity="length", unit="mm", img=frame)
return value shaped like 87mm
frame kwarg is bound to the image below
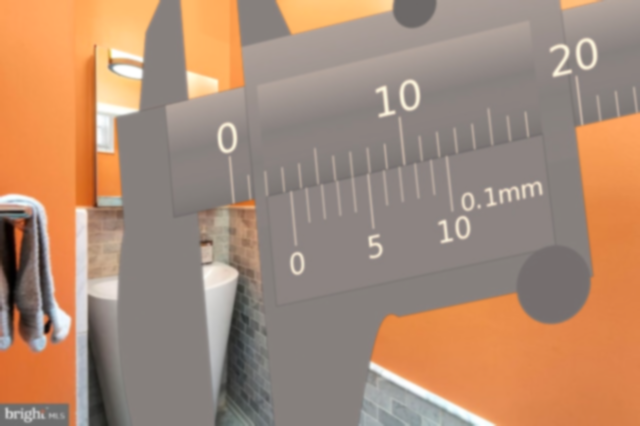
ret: 3.4mm
